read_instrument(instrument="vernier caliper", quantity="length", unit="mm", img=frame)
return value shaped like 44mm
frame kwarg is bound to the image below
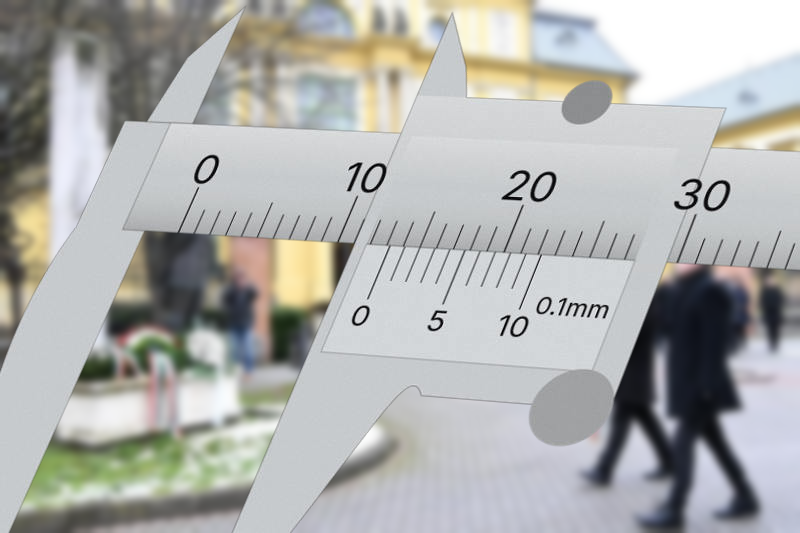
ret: 13.2mm
